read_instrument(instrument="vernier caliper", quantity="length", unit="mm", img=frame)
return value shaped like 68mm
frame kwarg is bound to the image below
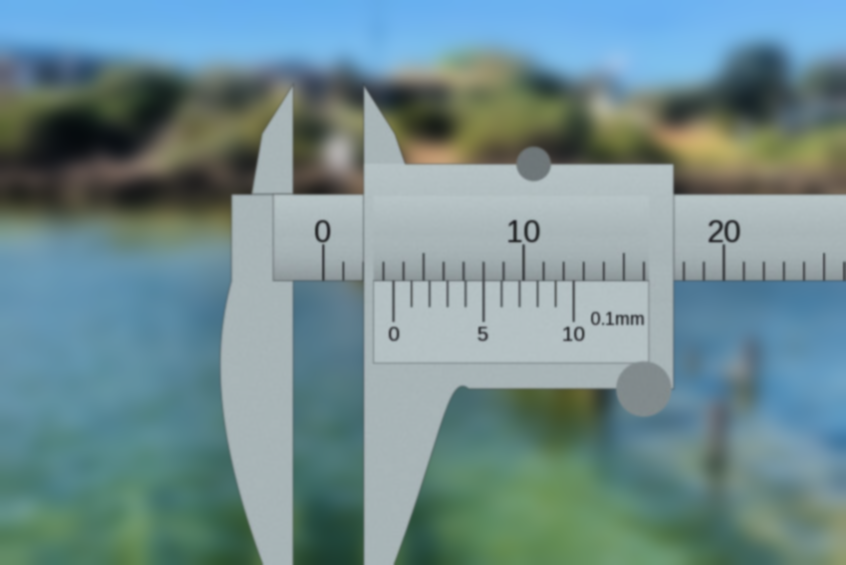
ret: 3.5mm
